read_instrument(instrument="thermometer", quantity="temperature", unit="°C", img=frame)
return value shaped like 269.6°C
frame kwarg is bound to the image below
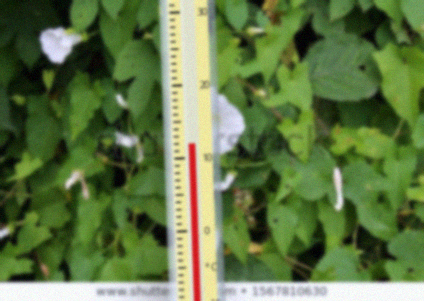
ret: 12°C
